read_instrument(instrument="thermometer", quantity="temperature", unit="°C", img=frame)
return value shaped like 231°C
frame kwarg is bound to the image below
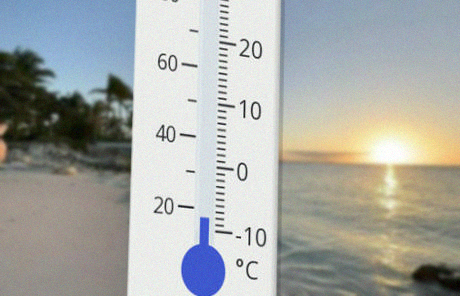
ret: -8°C
